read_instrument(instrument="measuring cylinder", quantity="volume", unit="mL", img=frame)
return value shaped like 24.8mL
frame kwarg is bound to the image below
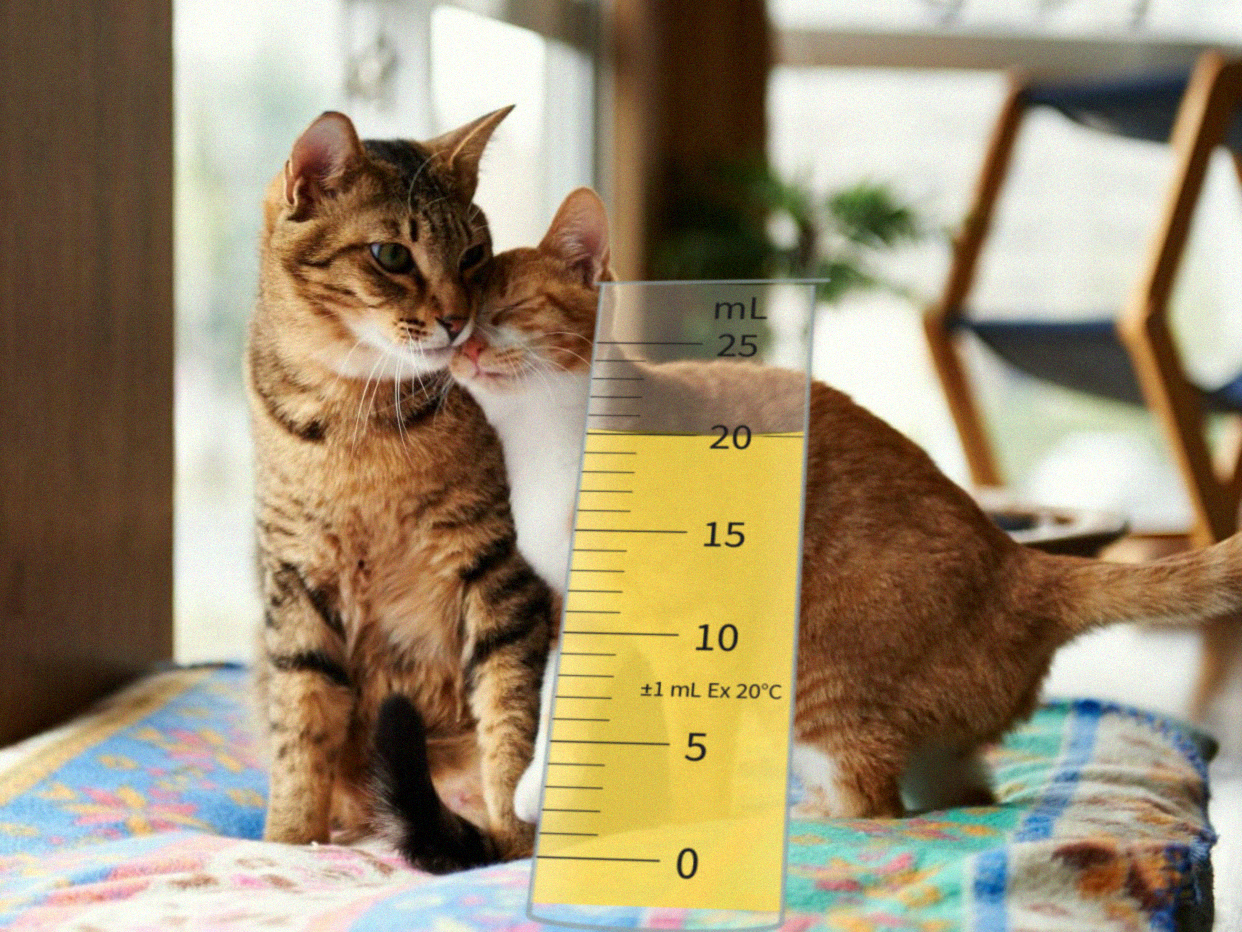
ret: 20mL
